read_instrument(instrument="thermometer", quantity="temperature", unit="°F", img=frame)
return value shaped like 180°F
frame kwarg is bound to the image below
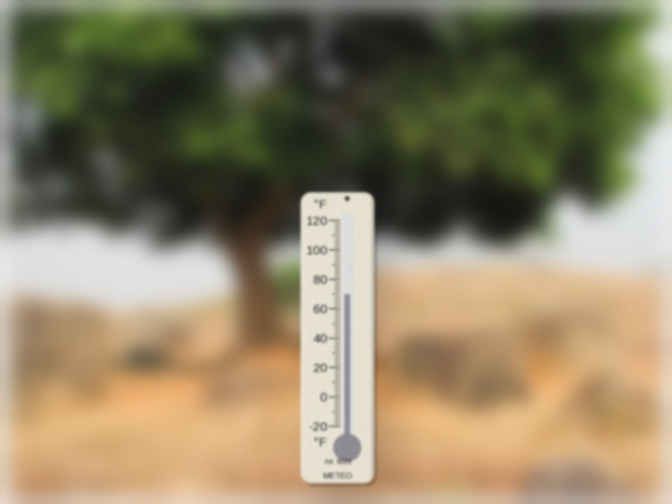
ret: 70°F
